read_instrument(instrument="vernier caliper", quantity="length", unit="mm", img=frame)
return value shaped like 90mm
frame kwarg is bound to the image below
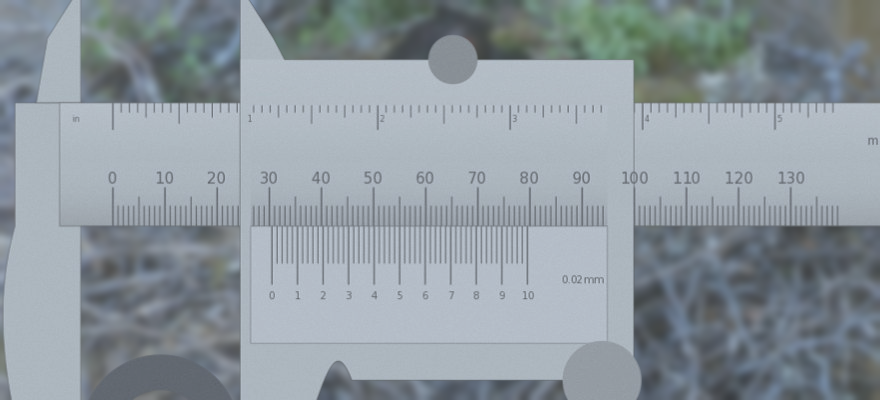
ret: 30.5mm
